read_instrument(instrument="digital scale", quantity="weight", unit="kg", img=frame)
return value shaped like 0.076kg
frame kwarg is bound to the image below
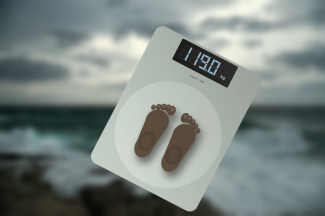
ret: 119.0kg
